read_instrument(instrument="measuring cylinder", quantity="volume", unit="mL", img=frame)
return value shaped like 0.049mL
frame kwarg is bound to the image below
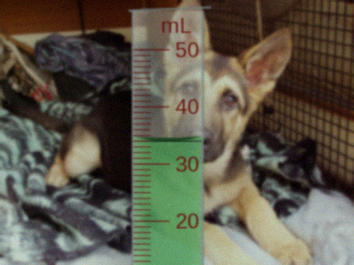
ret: 34mL
